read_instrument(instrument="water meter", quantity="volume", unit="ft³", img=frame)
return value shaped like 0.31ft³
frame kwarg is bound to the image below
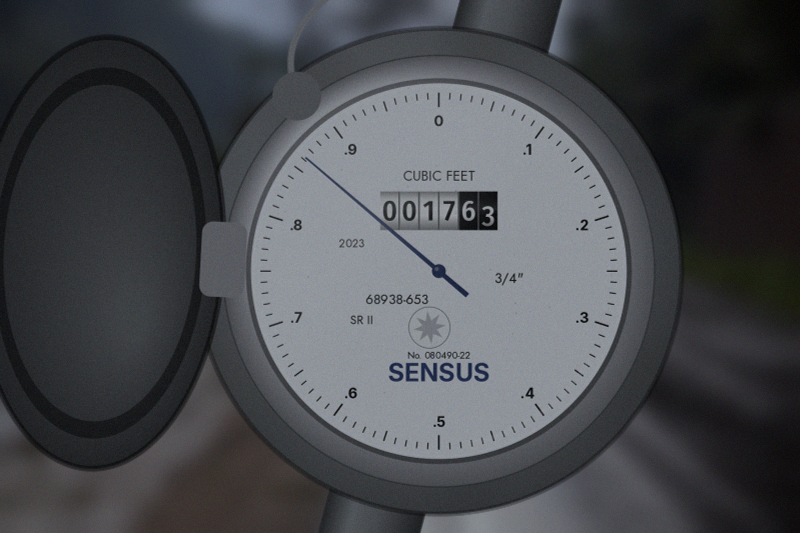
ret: 1762.86ft³
